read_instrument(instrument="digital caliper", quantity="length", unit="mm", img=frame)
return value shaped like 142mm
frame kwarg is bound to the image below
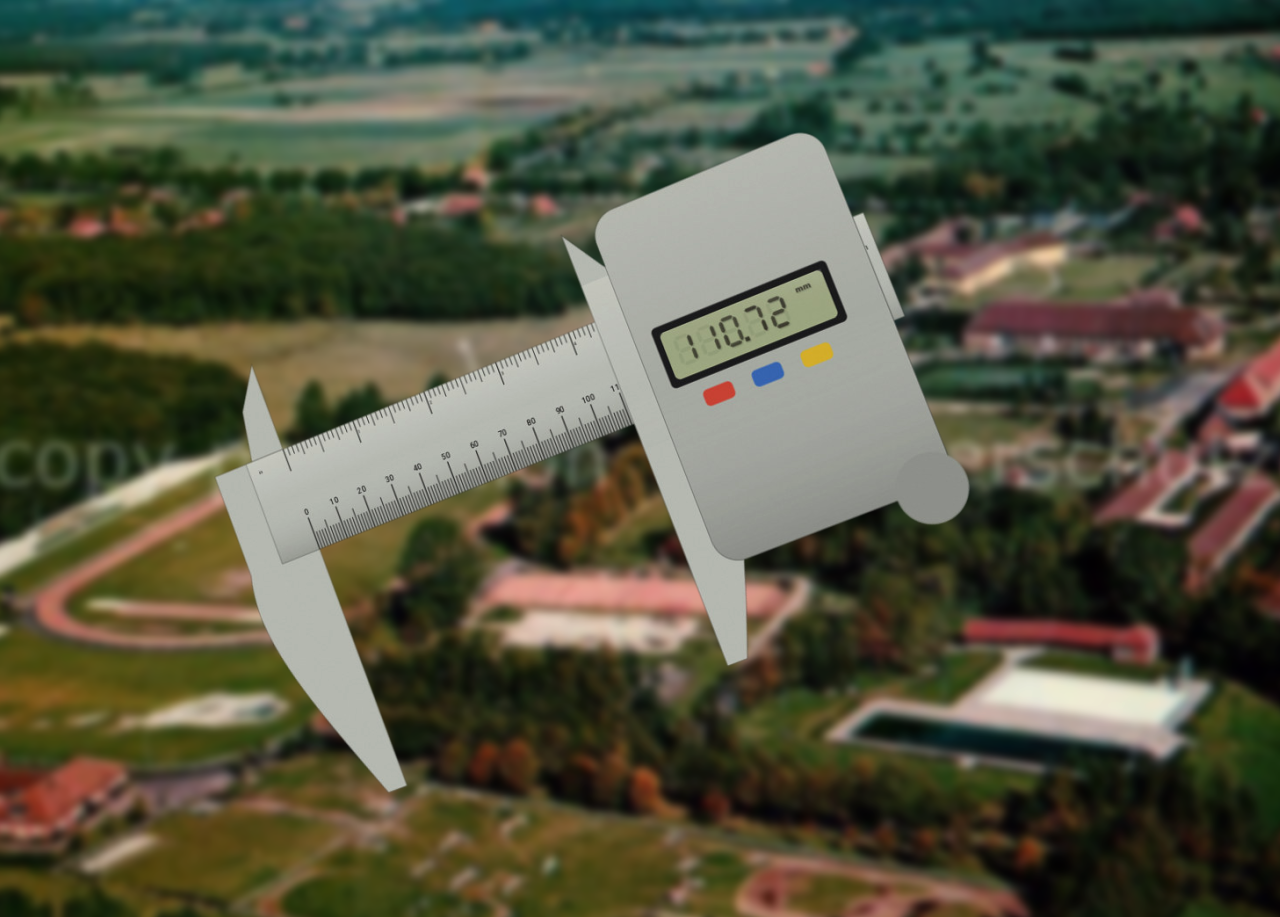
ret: 110.72mm
